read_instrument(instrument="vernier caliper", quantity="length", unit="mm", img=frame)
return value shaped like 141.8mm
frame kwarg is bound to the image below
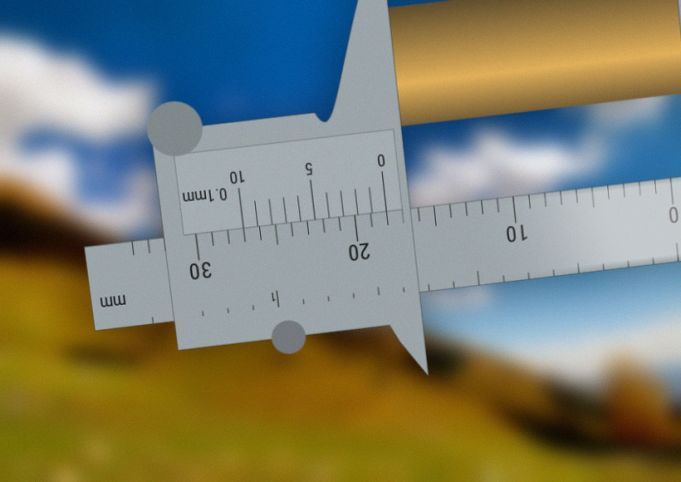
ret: 18.0mm
